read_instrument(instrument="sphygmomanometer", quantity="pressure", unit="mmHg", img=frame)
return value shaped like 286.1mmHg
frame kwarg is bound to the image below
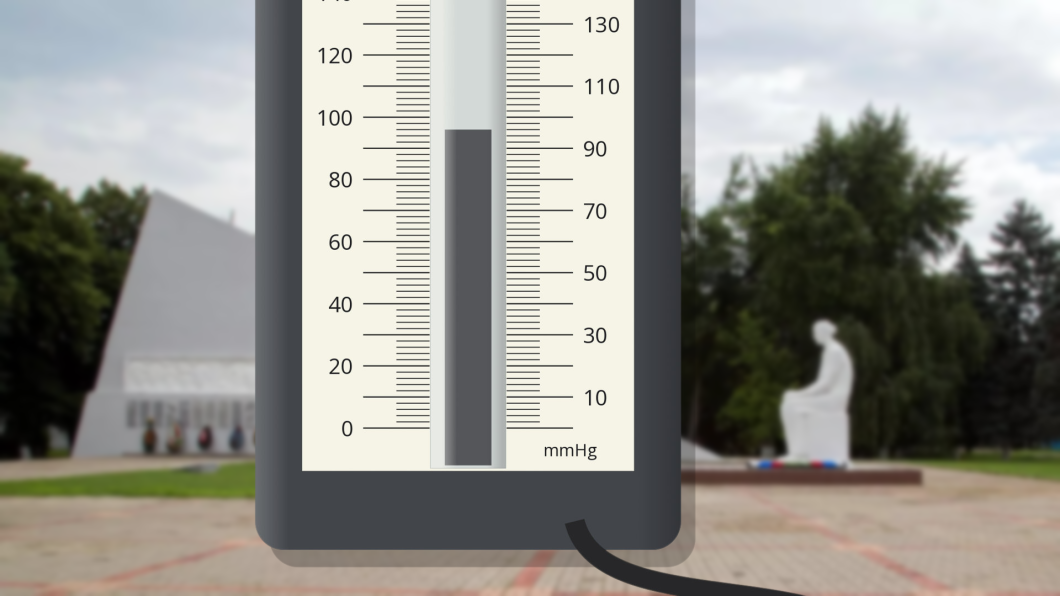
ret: 96mmHg
